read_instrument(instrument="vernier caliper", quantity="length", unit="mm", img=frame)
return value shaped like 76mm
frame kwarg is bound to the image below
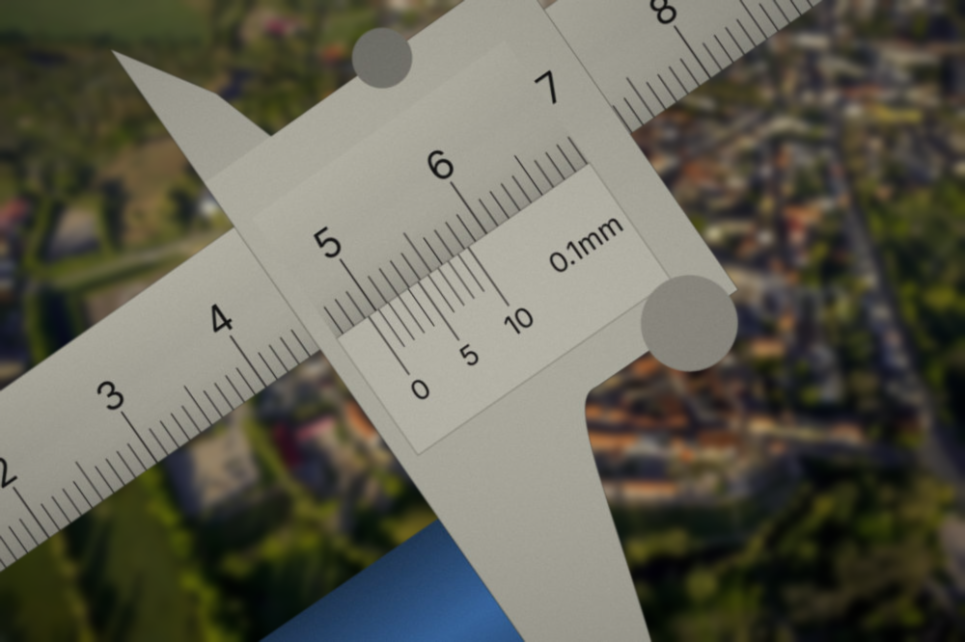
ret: 49.3mm
